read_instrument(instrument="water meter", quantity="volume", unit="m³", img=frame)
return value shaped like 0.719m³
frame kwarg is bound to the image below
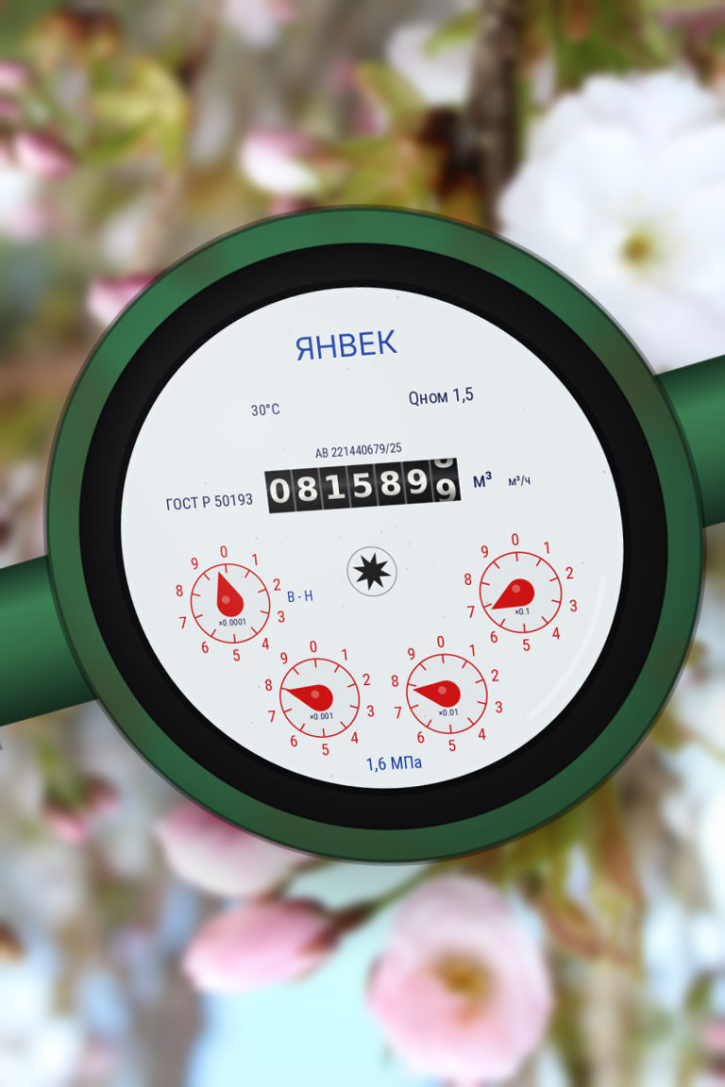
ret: 815898.6779m³
